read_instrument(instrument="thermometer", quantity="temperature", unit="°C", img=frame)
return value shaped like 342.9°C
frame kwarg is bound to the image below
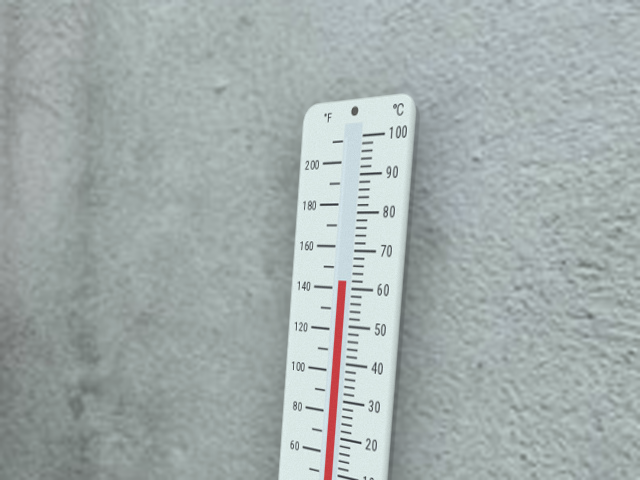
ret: 62°C
